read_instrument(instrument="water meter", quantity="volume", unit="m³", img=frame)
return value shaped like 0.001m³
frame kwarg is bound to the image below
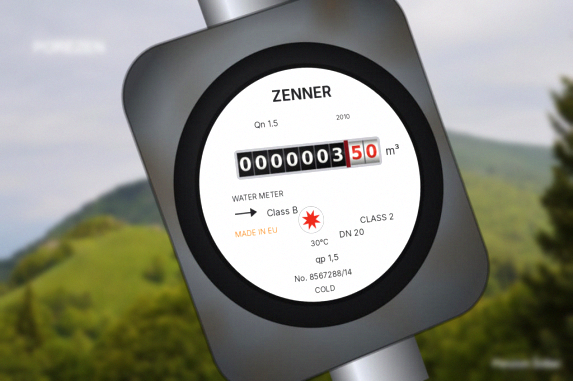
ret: 3.50m³
